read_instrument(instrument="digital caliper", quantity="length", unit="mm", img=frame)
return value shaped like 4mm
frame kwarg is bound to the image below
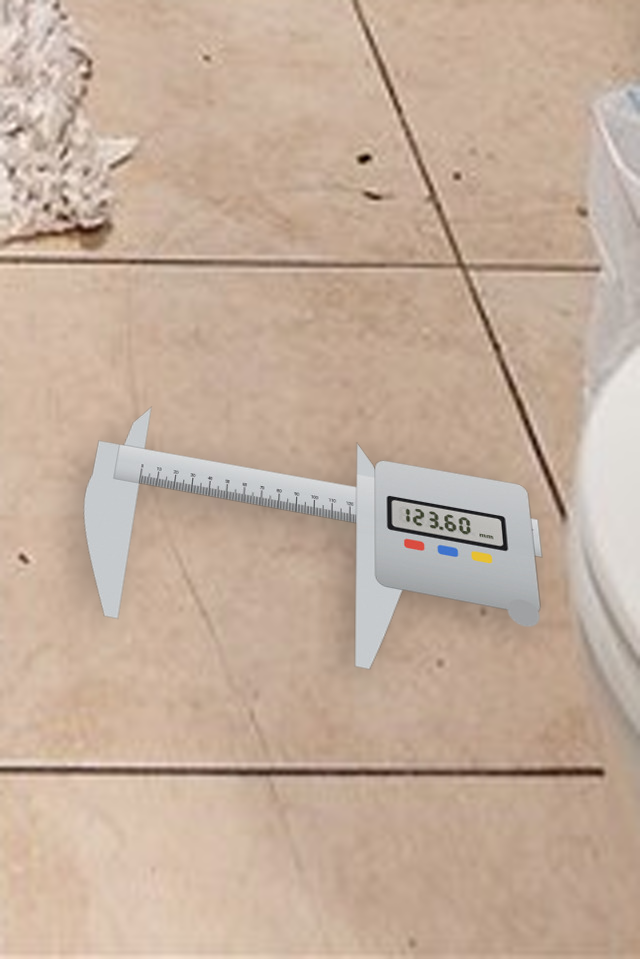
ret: 123.60mm
